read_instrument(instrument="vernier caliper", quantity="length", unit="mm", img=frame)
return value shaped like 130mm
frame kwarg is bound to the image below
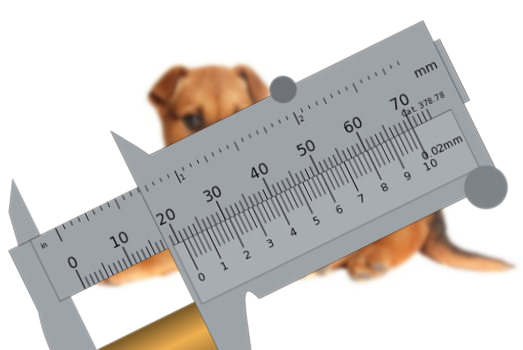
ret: 21.0mm
